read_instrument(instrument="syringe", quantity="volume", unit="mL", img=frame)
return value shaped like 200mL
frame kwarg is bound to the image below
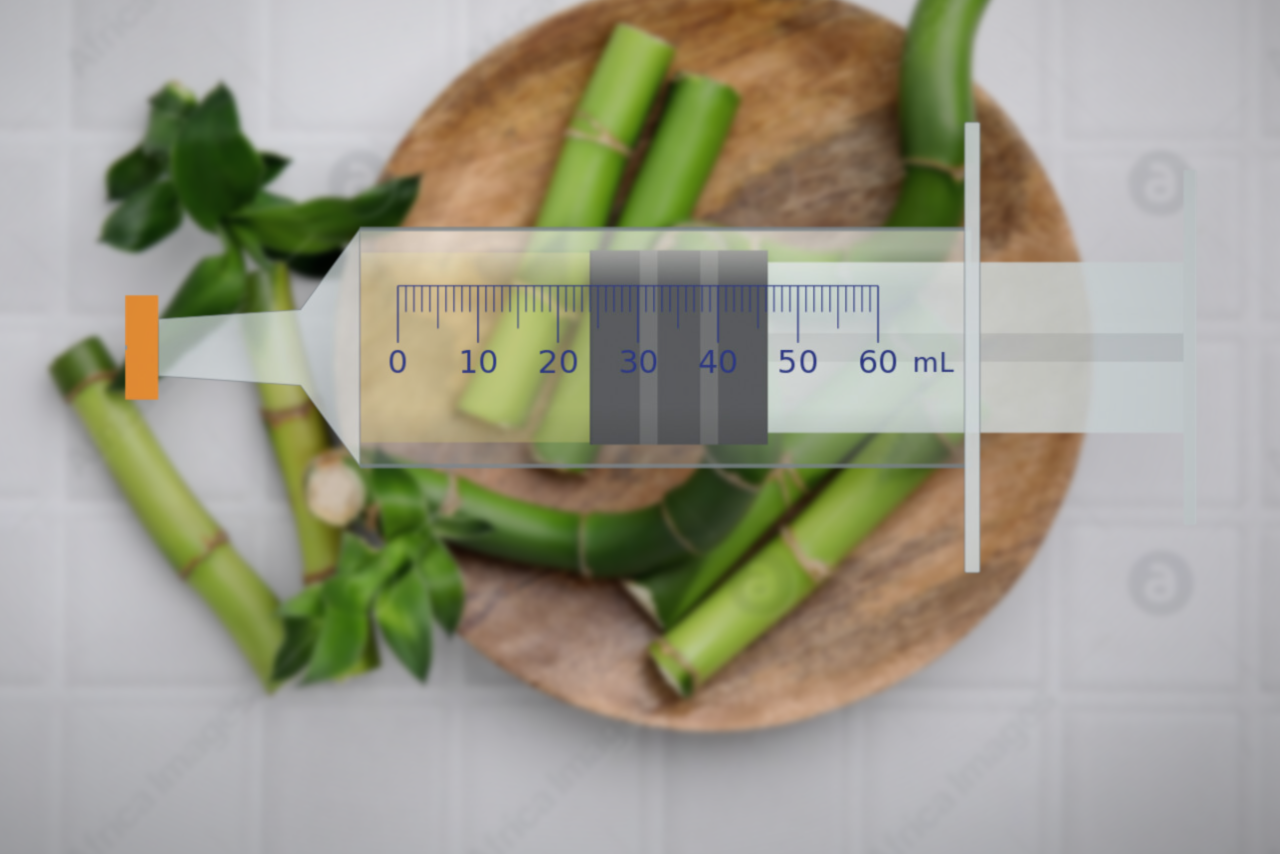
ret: 24mL
